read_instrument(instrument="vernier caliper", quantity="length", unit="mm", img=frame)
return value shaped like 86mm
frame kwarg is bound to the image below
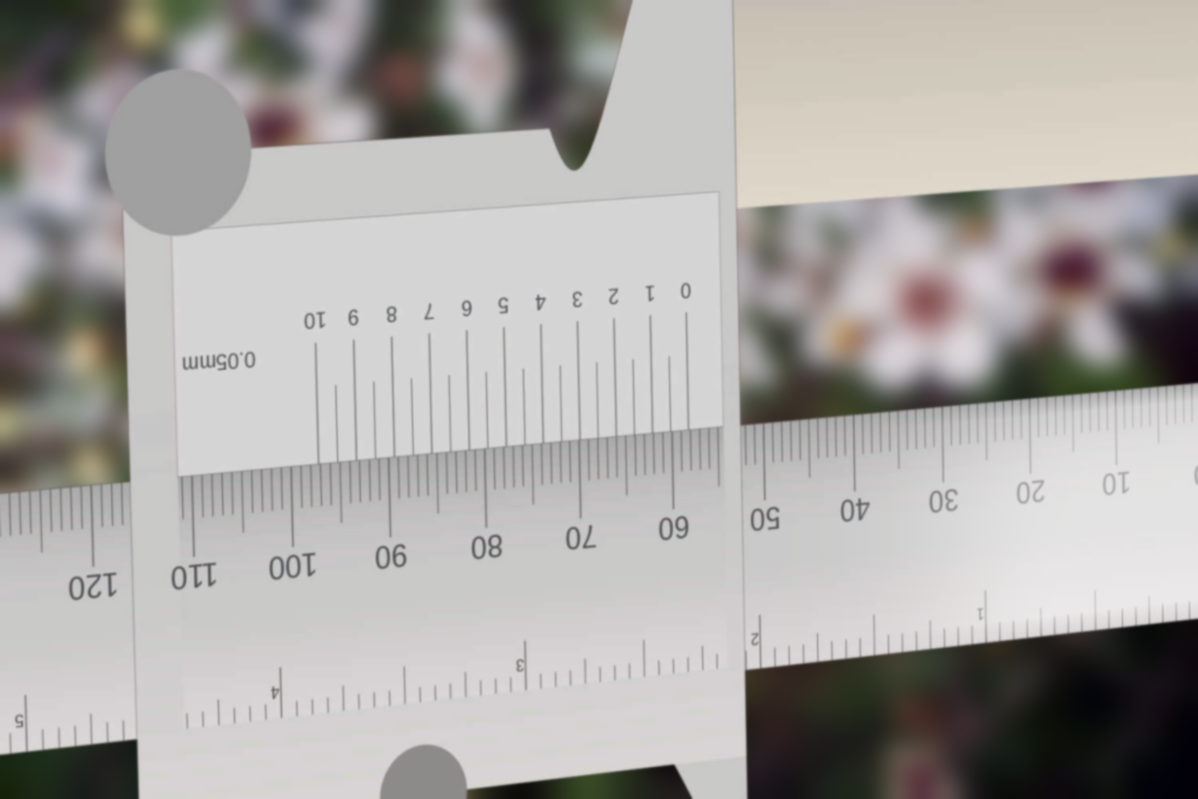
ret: 58.2mm
